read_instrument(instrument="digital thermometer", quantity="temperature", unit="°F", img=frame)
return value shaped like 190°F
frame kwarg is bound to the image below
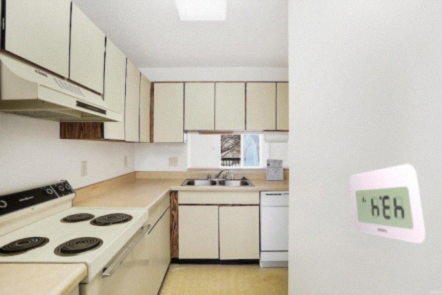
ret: 43.4°F
